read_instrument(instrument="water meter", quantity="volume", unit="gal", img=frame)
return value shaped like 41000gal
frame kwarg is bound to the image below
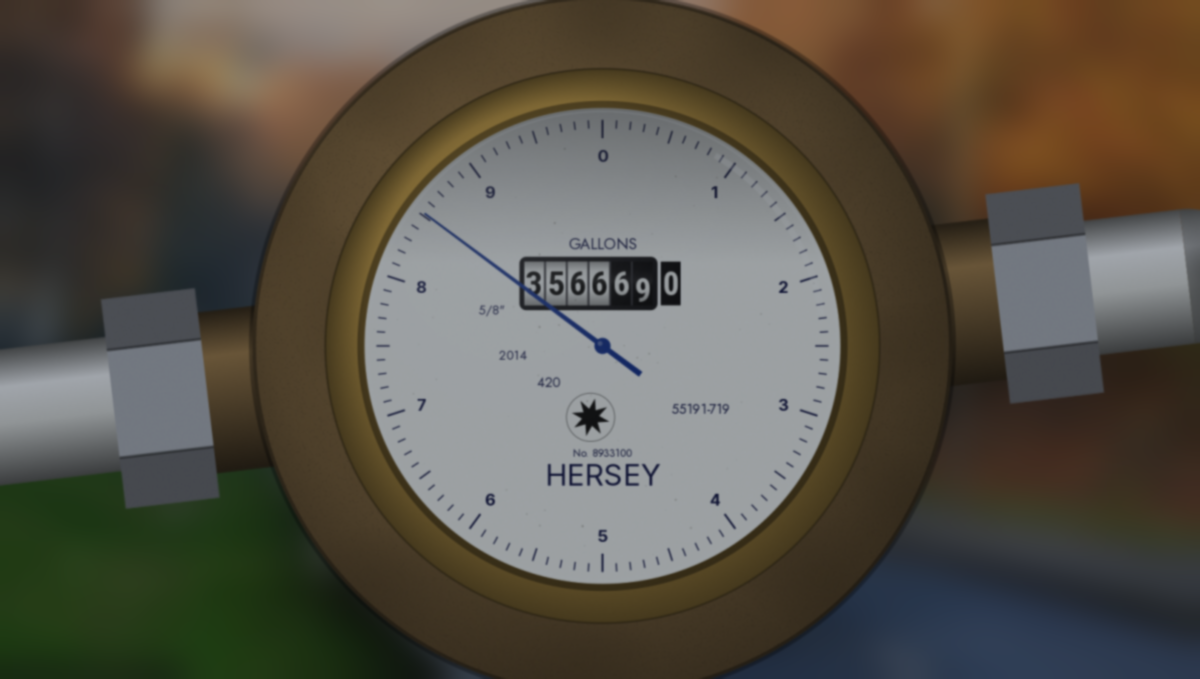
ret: 3566688.5gal
